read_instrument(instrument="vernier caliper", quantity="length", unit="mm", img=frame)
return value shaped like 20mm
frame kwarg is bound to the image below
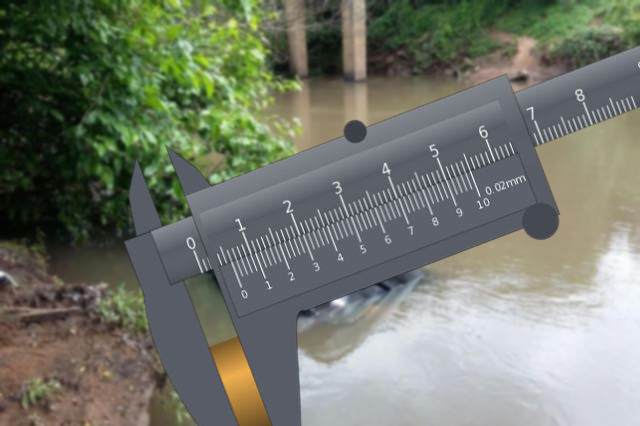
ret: 6.0mm
